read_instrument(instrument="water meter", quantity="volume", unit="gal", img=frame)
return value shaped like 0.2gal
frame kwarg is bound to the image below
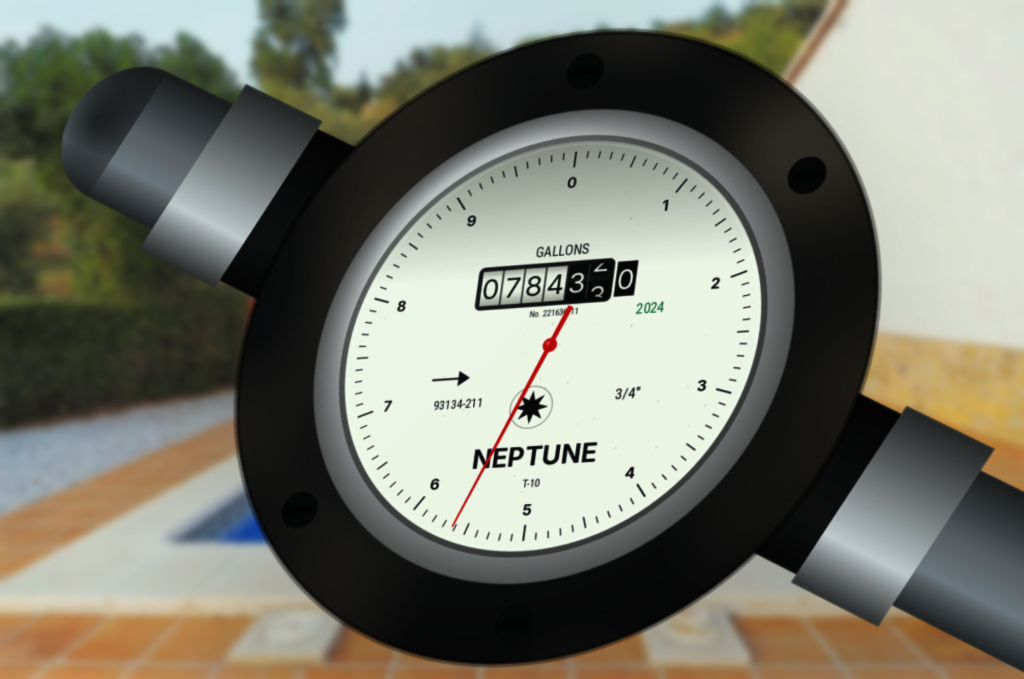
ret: 784325.6gal
